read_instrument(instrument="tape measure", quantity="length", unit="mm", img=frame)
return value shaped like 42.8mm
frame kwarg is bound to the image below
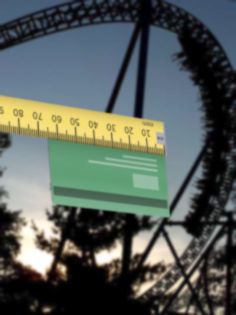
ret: 65mm
